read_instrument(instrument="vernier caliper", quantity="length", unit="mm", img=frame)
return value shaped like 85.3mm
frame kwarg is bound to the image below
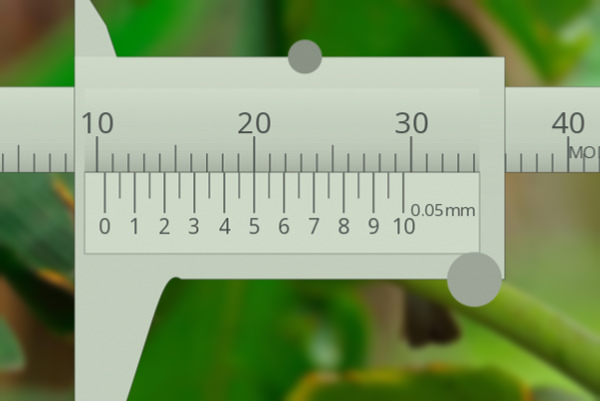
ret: 10.5mm
